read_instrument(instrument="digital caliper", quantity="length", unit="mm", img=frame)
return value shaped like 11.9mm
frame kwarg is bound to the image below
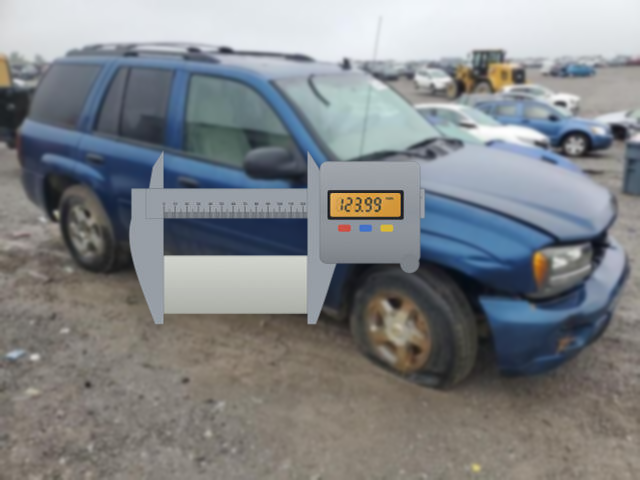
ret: 123.99mm
